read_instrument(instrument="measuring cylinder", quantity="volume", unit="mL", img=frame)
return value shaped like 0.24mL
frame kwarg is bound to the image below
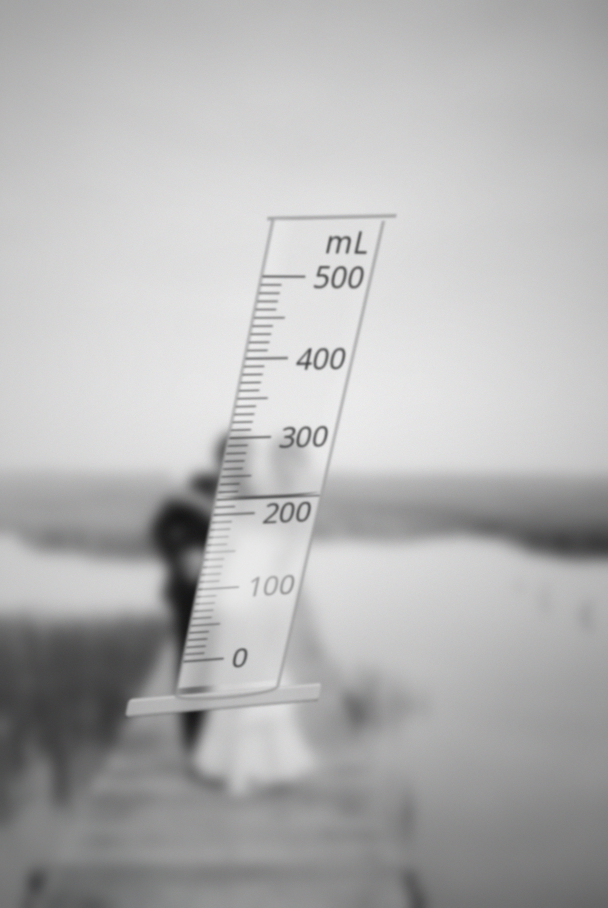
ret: 220mL
